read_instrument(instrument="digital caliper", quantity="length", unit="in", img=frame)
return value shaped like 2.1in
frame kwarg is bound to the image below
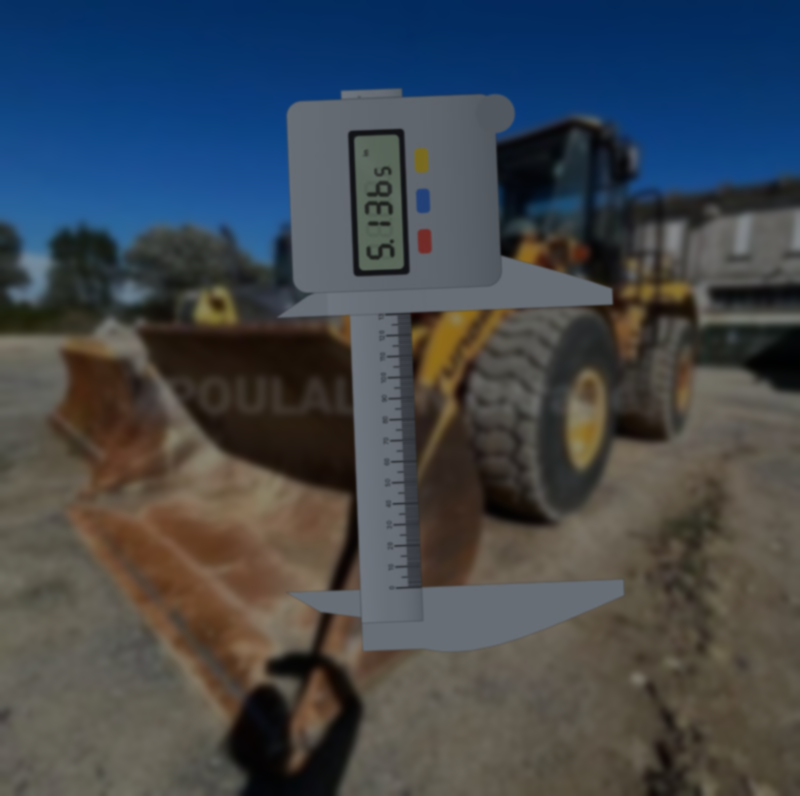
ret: 5.1365in
